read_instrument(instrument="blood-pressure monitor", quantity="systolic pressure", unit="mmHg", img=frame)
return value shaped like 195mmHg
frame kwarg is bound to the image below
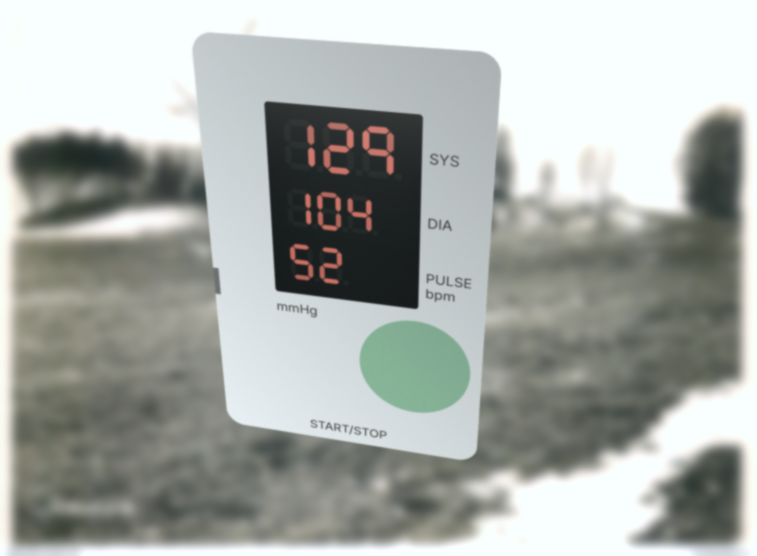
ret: 129mmHg
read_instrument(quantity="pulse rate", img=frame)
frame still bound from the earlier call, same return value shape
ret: 52bpm
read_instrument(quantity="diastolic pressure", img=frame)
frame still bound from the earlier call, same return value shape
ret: 104mmHg
